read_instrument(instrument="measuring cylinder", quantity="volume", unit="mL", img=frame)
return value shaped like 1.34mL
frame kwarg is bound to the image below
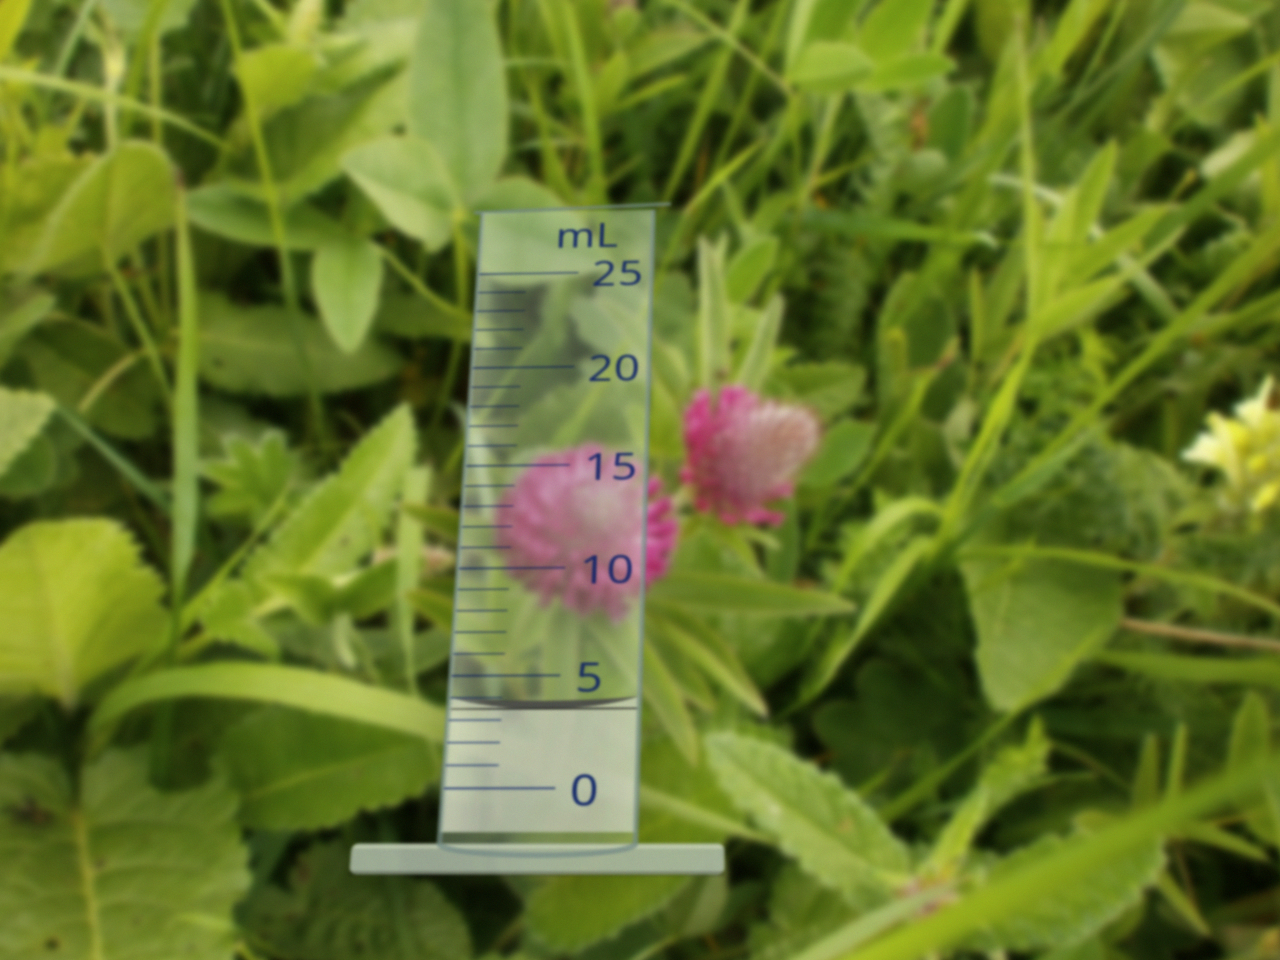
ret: 3.5mL
